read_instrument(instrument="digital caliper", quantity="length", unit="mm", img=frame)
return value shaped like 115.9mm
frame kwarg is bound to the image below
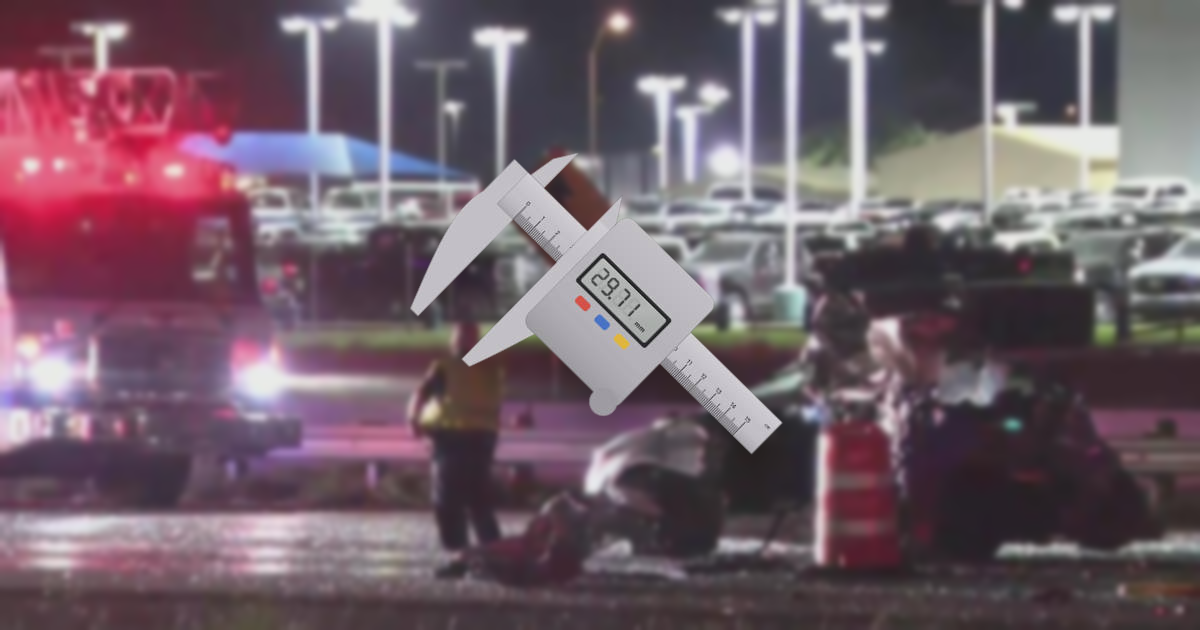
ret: 29.71mm
